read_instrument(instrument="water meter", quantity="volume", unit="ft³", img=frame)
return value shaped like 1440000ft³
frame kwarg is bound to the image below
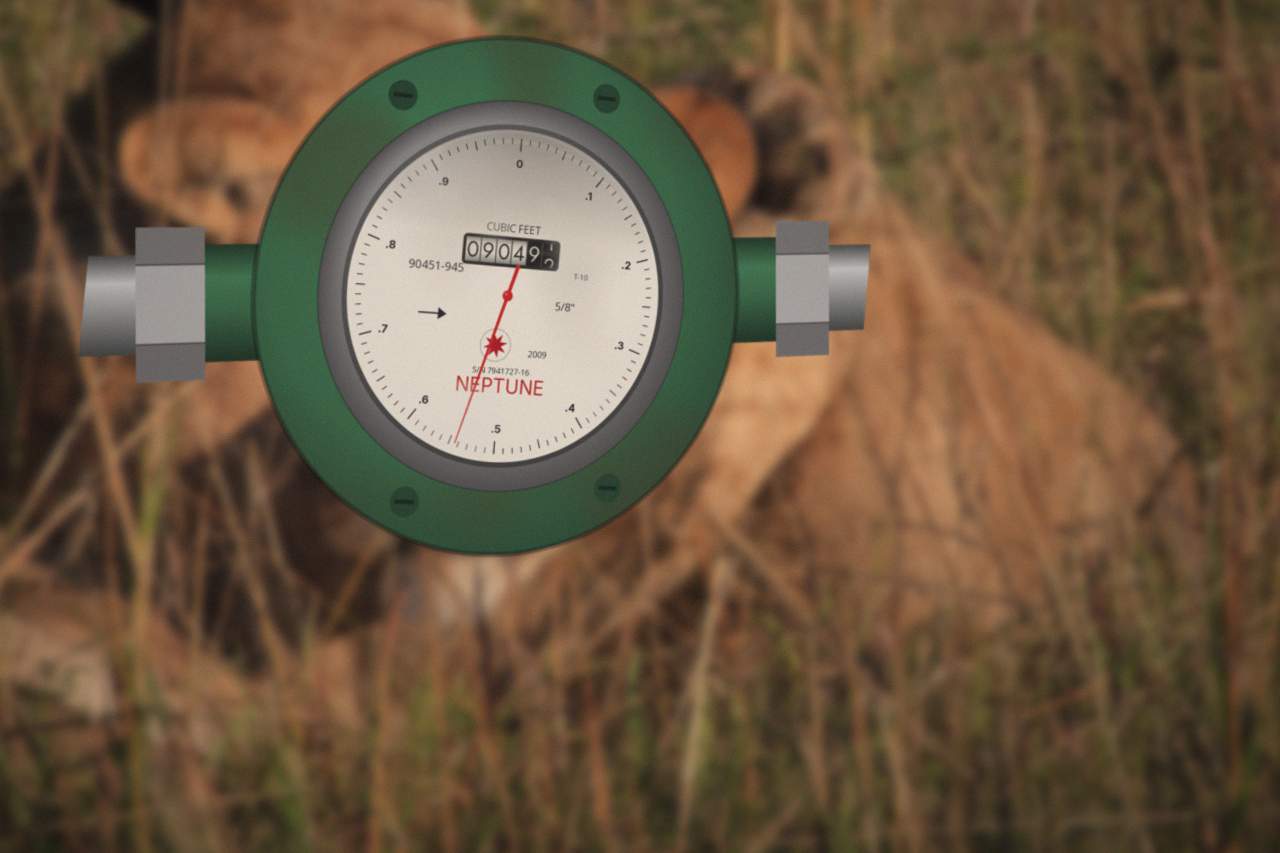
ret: 90491.54ft³
